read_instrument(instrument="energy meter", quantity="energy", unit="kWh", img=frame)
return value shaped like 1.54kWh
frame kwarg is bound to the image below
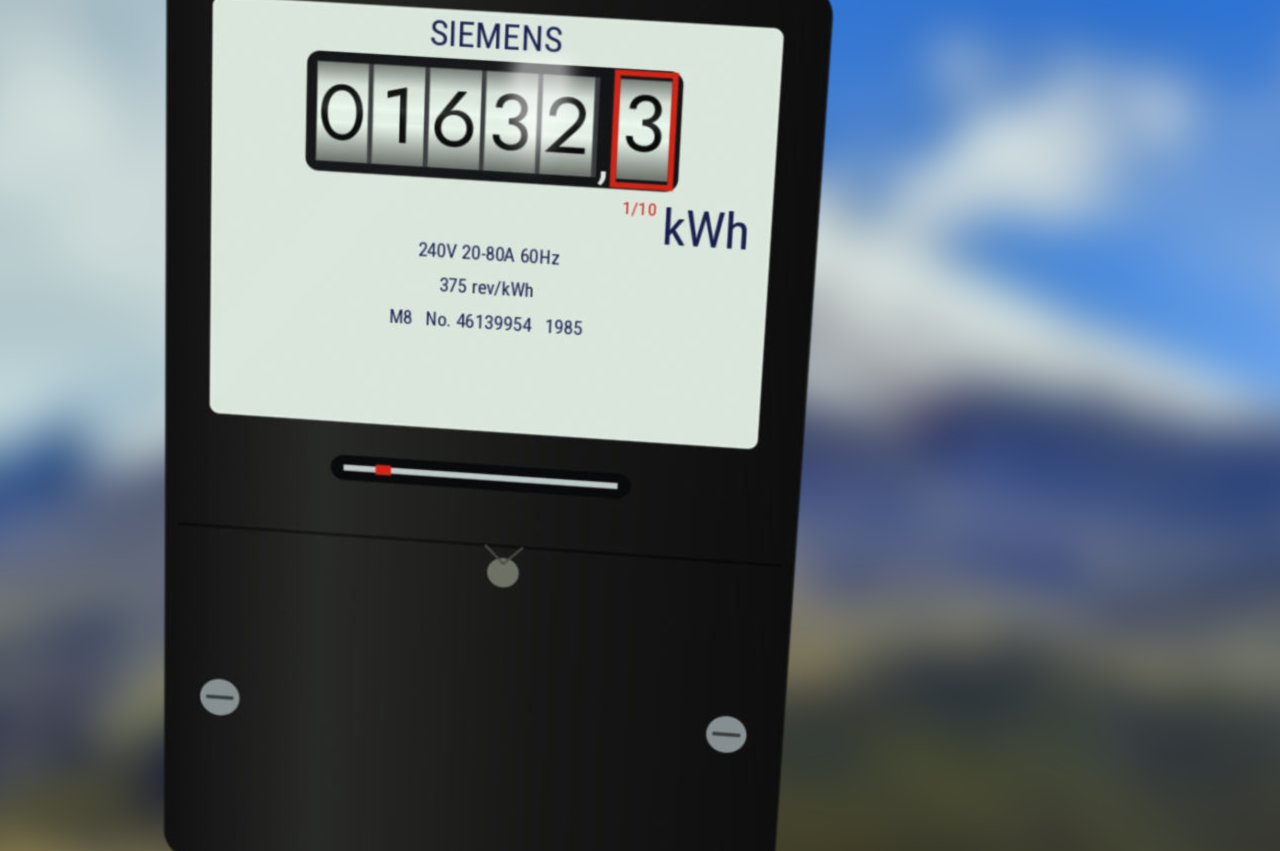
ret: 1632.3kWh
